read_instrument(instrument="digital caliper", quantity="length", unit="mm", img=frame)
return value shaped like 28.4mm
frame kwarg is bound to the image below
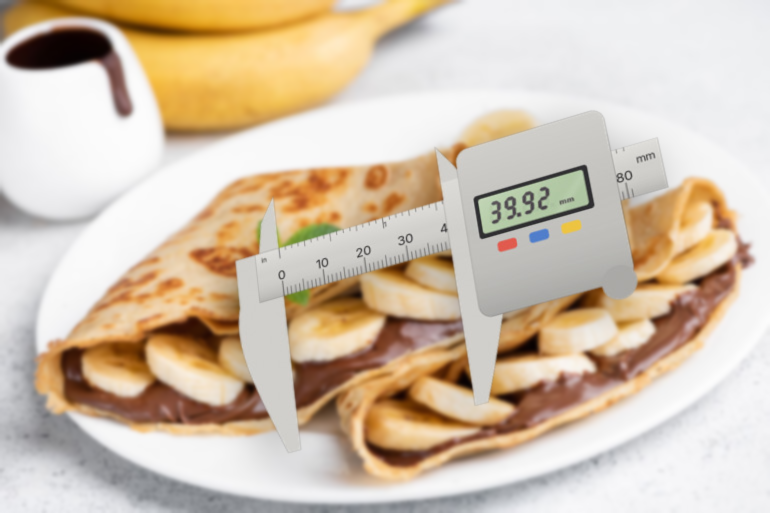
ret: 39.92mm
